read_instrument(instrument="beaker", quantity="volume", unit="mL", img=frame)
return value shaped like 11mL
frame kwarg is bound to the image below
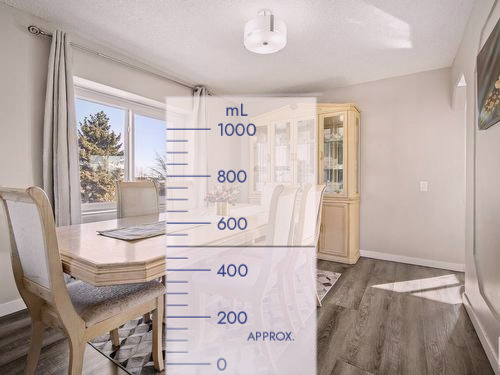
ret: 500mL
